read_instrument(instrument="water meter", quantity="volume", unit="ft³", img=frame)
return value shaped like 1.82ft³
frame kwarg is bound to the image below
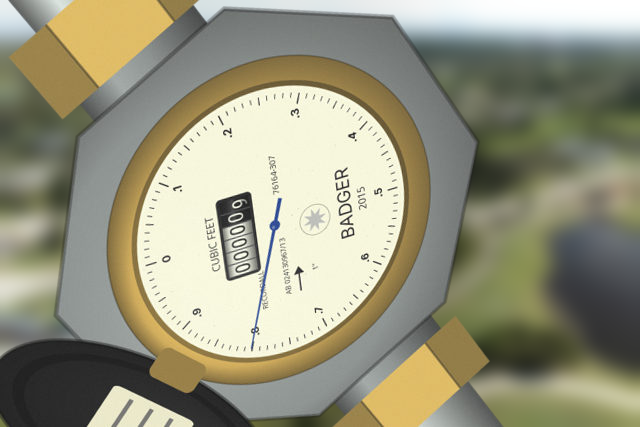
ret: 8.80ft³
